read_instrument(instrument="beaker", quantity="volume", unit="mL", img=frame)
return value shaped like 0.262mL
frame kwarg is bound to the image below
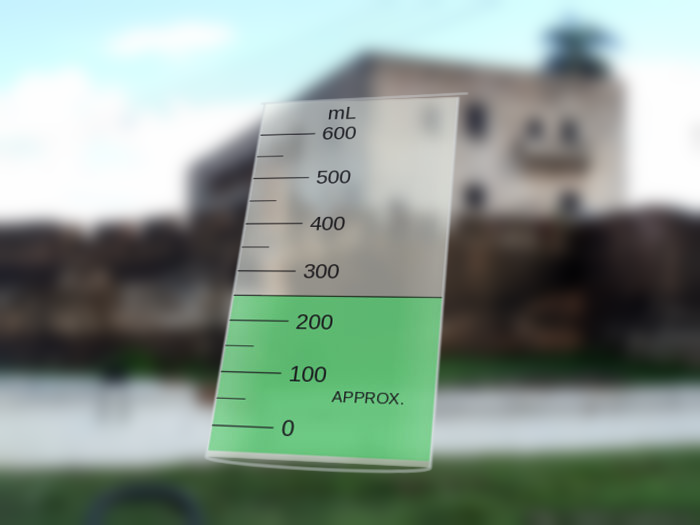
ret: 250mL
